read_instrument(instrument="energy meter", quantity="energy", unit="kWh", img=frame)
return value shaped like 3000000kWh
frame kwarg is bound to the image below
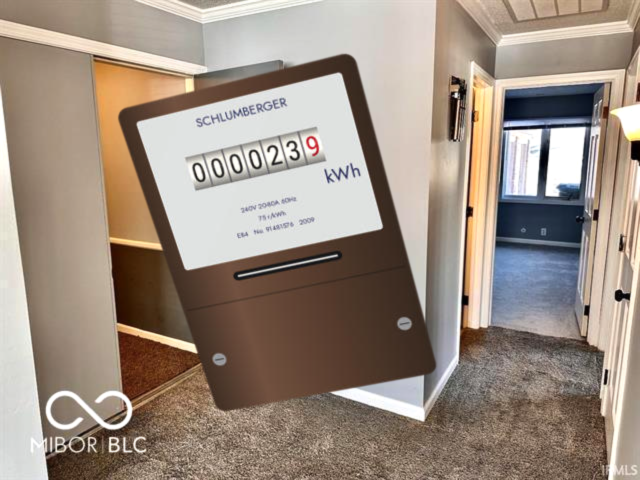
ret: 23.9kWh
